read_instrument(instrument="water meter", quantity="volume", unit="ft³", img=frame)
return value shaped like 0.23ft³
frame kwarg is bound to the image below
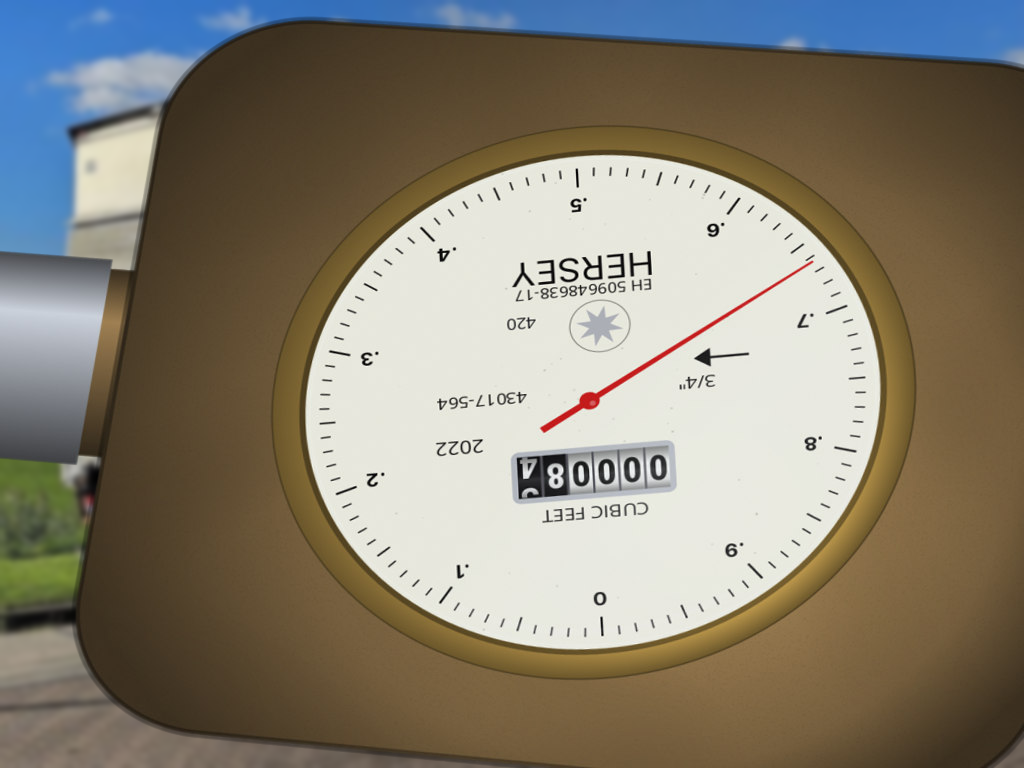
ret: 83.66ft³
